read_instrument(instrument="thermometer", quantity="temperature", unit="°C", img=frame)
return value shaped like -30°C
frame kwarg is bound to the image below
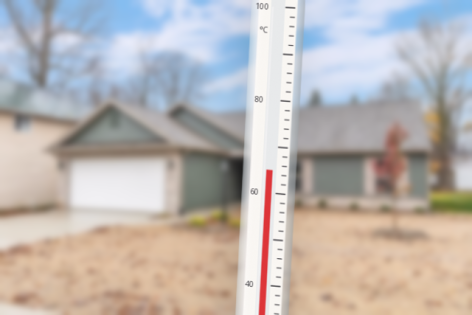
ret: 65°C
